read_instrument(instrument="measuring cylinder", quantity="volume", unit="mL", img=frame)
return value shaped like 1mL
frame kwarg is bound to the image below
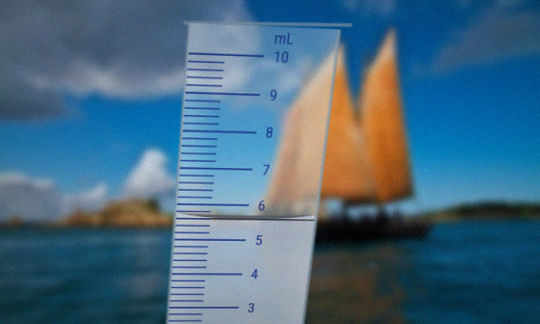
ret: 5.6mL
